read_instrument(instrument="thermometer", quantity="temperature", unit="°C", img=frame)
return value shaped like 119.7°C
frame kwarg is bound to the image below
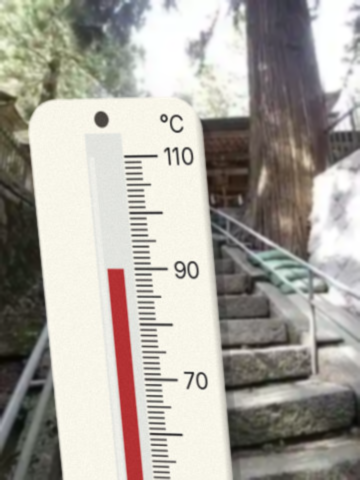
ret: 90°C
